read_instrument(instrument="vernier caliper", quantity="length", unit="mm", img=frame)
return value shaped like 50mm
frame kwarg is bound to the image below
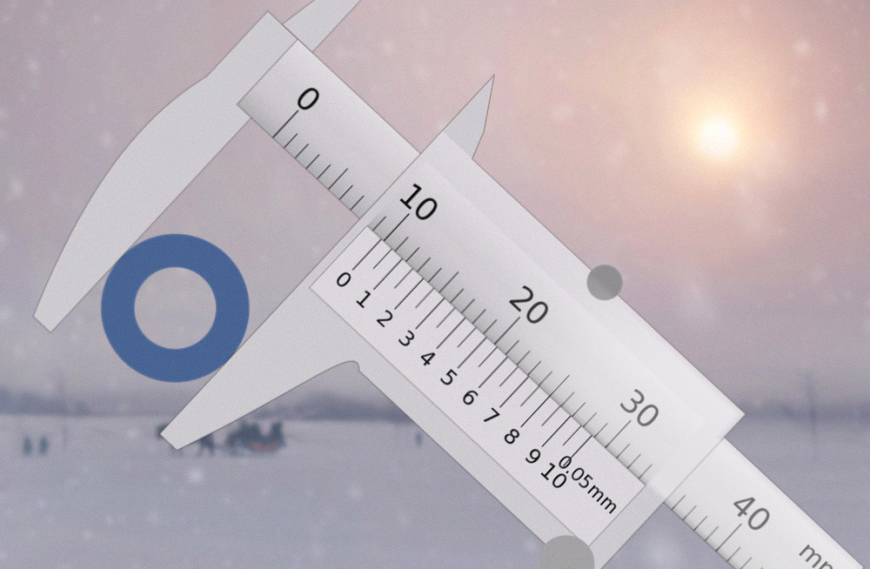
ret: 9.8mm
